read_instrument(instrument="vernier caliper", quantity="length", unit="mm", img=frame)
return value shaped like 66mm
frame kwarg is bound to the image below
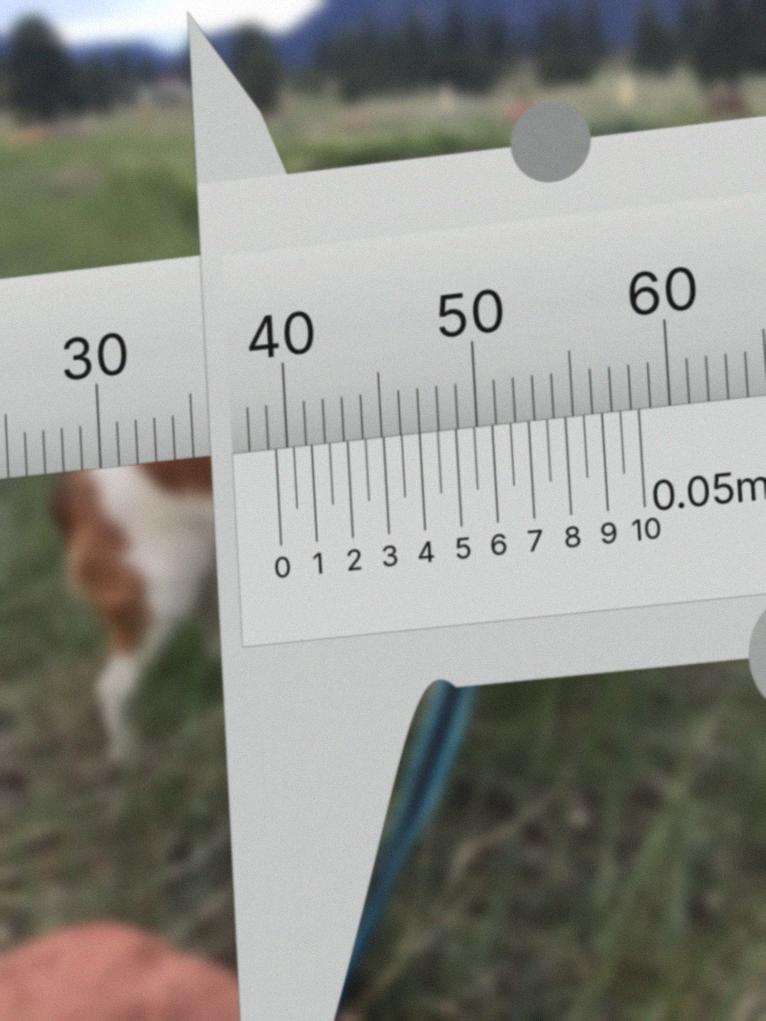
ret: 39.4mm
